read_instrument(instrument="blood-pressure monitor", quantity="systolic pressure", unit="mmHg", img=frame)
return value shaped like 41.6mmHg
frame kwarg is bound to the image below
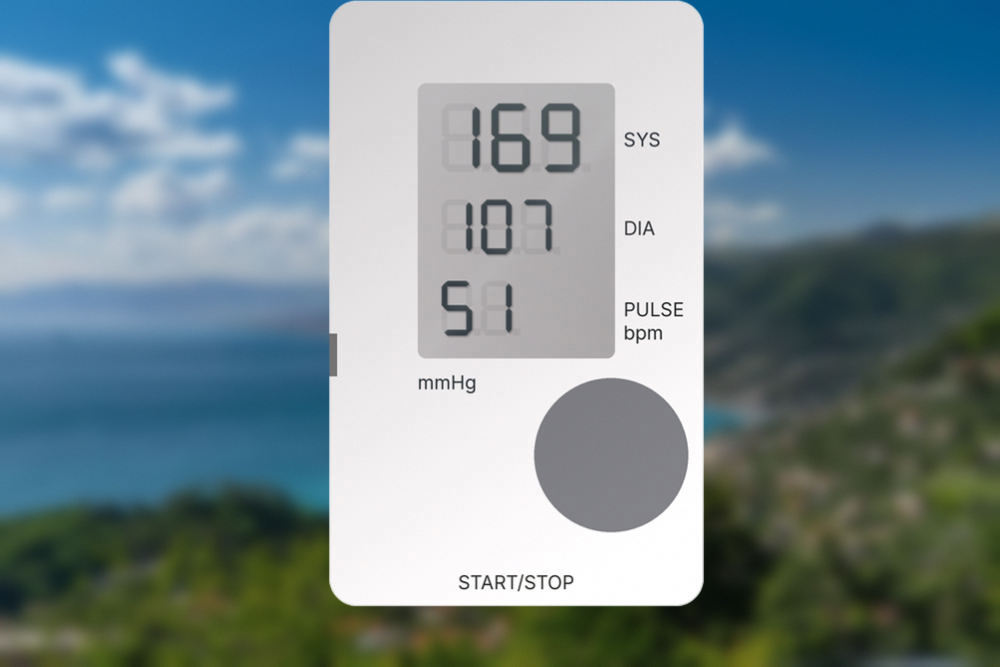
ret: 169mmHg
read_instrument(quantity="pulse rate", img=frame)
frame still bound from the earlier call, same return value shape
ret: 51bpm
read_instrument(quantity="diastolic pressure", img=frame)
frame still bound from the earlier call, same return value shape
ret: 107mmHg
